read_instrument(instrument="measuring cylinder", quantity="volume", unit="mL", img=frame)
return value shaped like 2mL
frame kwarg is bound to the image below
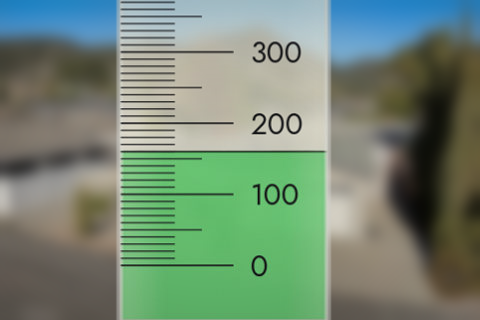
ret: 160mL
